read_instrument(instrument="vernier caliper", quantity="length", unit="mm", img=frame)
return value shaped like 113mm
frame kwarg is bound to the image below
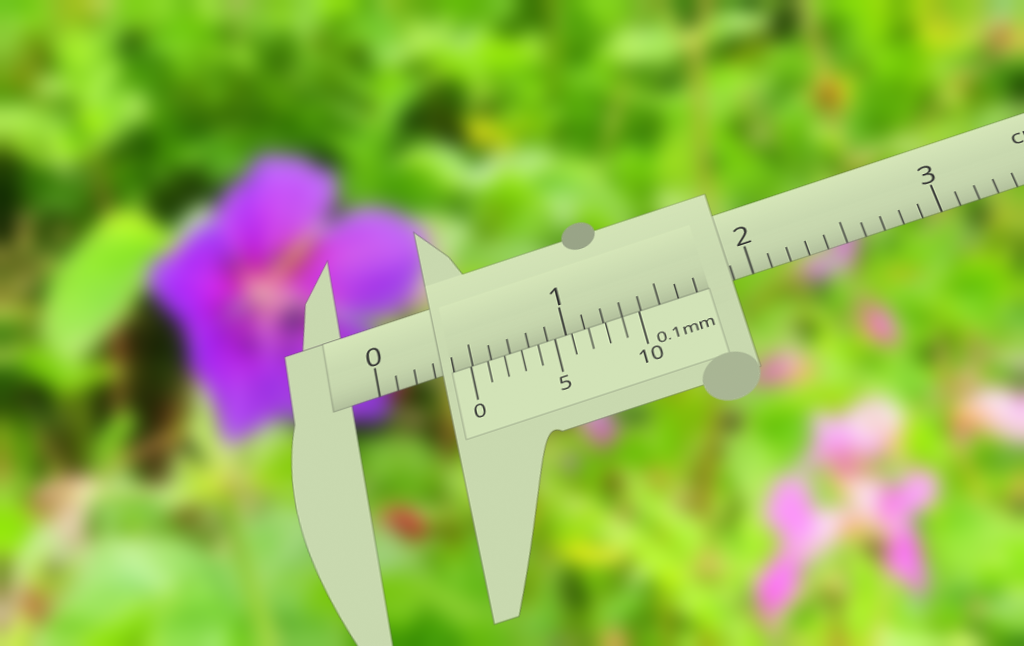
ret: 4.9mm
